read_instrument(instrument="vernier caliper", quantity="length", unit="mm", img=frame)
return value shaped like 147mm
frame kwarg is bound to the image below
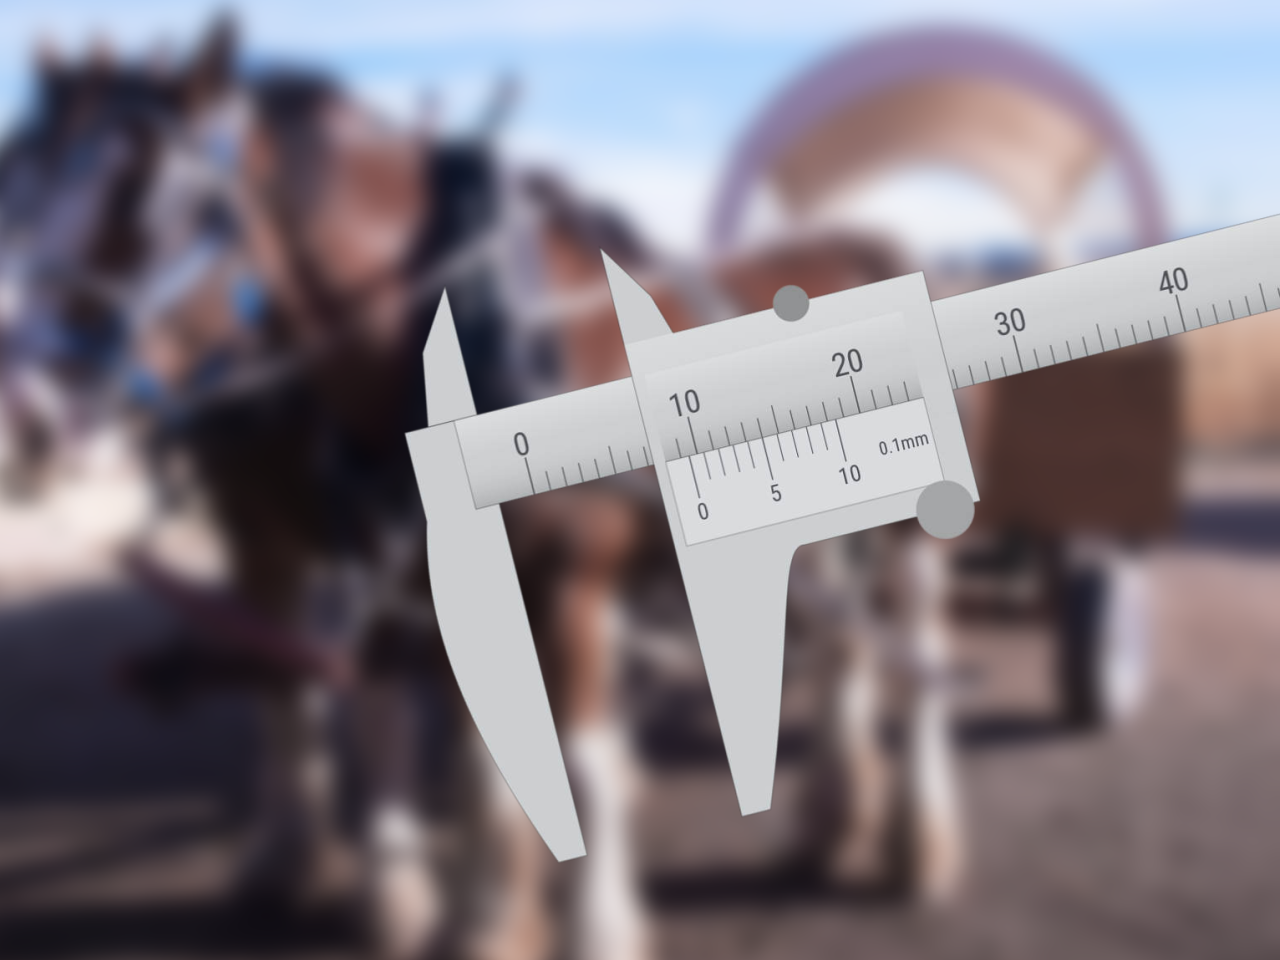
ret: 9.5mm
